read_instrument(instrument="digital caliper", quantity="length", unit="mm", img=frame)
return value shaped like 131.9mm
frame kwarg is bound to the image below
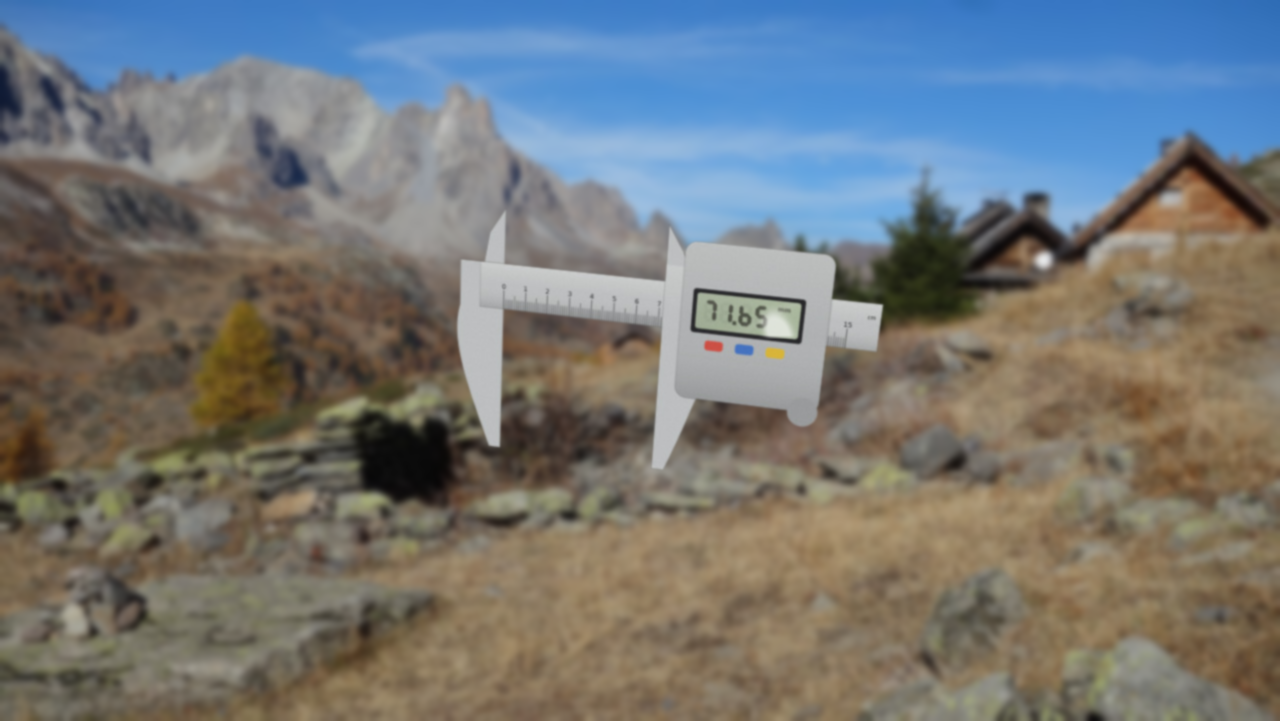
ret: 71.65mm
